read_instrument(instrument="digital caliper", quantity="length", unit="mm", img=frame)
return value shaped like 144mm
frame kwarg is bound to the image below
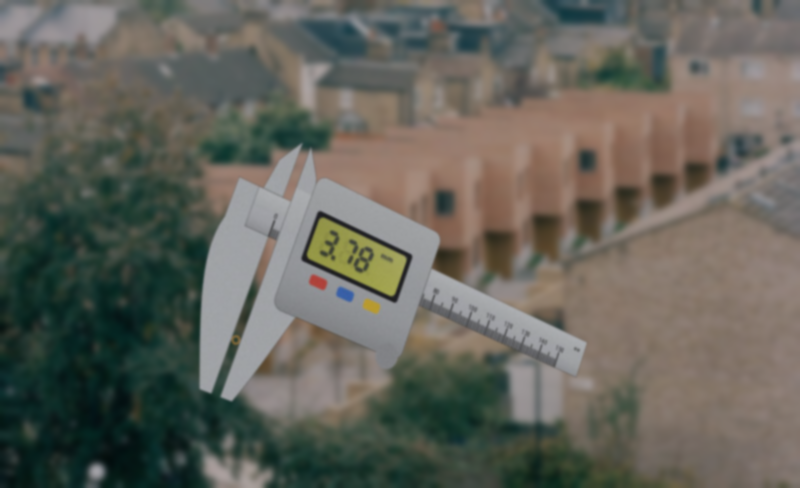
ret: 3.78mm
